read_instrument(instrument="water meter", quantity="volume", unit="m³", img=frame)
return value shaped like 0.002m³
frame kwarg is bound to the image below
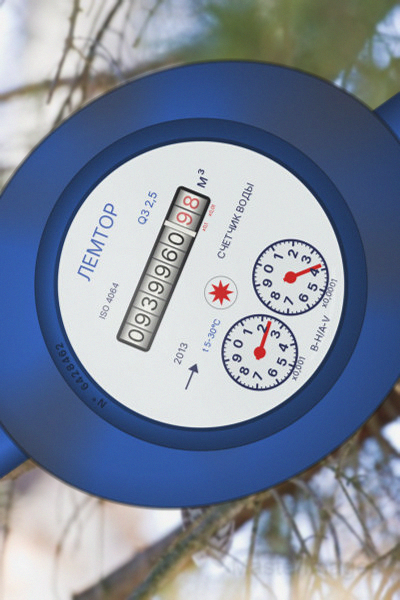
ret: 939960.9823m³
